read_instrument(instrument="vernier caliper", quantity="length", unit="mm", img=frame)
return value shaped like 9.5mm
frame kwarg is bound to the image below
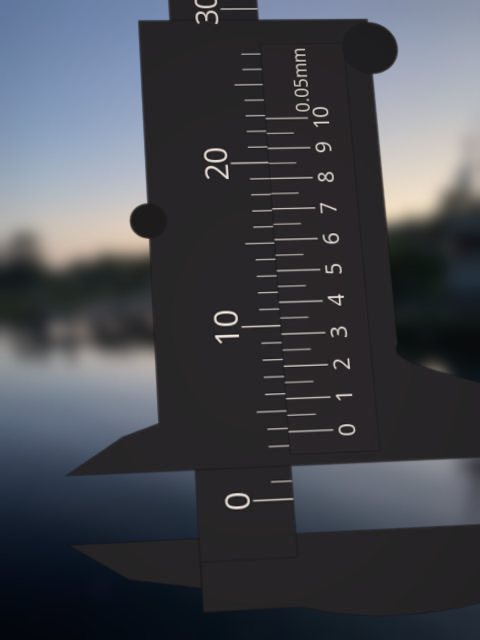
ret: 3.8mm
